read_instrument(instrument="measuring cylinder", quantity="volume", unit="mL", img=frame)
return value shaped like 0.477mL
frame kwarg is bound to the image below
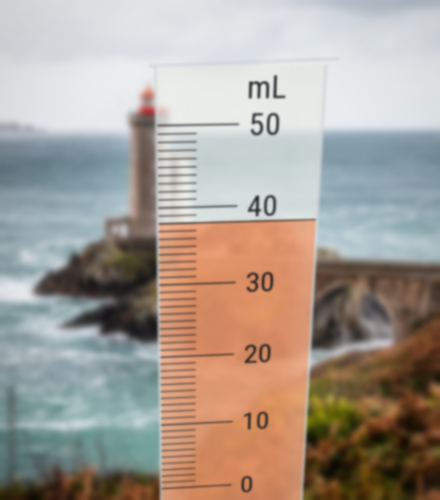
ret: 38mL
